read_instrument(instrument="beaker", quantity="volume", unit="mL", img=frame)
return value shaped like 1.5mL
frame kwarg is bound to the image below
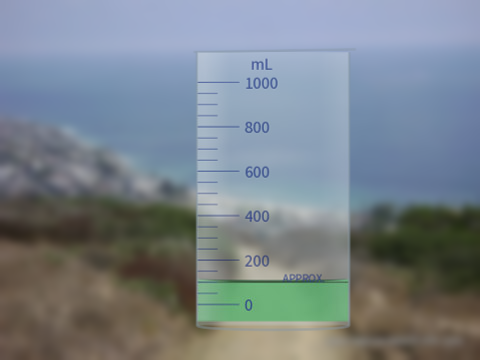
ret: 100mL
